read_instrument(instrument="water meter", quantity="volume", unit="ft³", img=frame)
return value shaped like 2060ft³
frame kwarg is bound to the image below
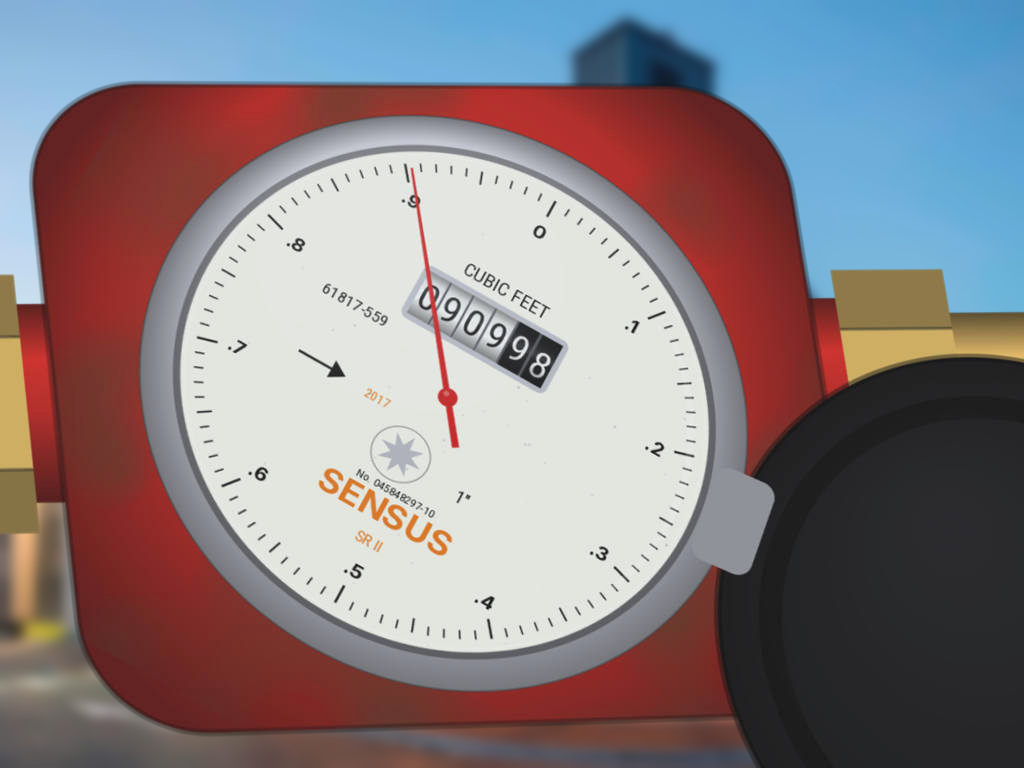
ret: 90997.90ft³
